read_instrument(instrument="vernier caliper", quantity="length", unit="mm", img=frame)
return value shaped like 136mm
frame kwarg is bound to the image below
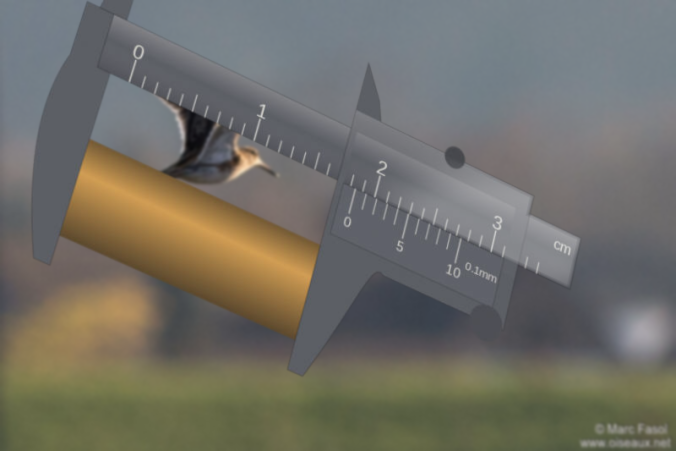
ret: 18.4mm
